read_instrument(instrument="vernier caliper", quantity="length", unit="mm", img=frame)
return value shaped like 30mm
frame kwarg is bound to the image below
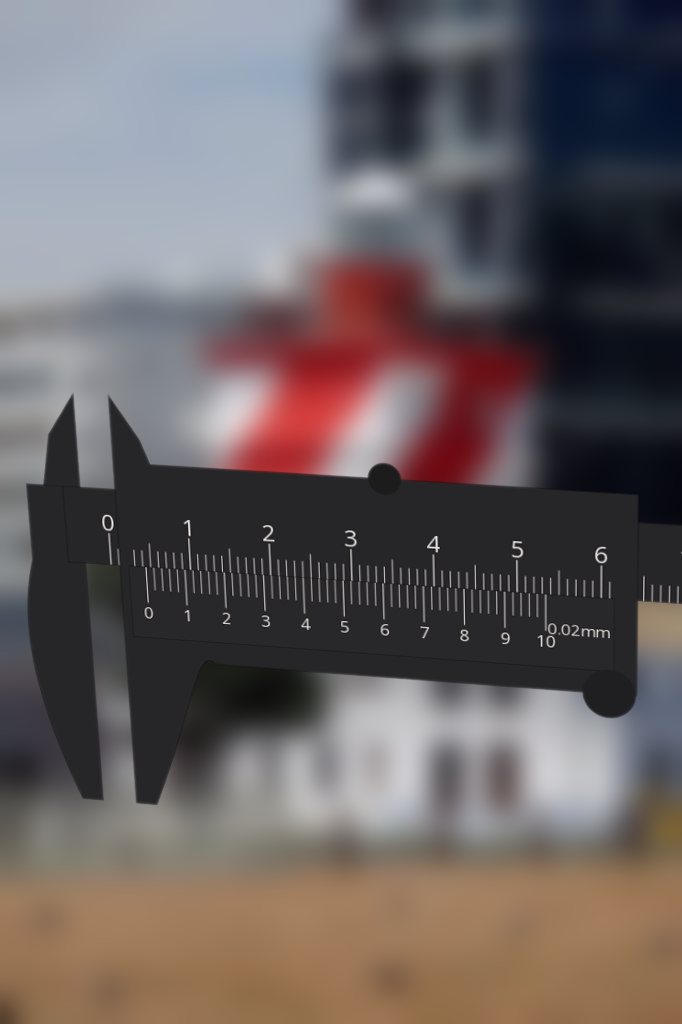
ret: 4.4mm
